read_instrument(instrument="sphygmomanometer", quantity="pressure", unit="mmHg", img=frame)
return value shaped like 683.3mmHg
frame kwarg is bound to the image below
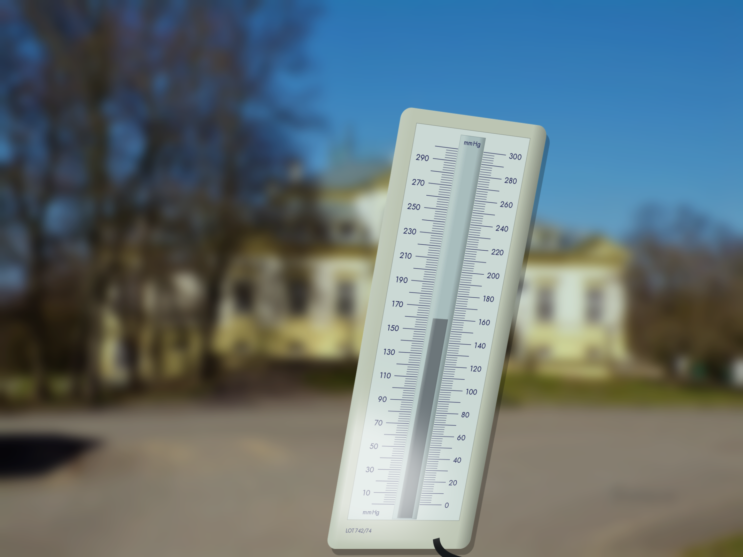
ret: 160mmHg
